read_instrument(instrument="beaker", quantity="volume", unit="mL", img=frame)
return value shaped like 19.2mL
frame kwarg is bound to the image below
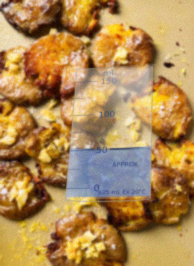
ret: 50mL
